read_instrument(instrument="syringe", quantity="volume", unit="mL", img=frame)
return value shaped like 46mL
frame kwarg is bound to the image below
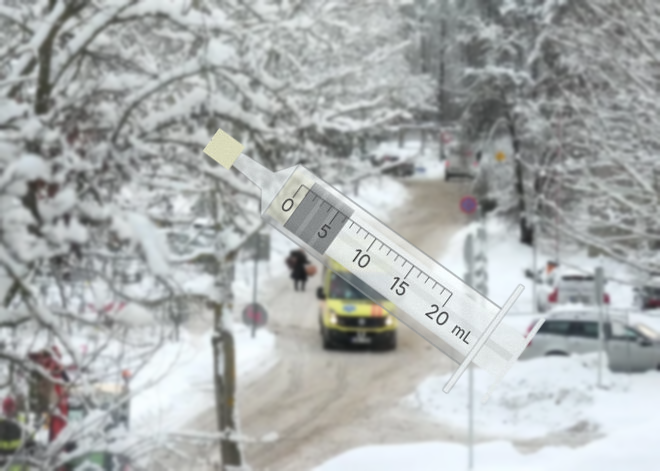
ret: 1mL
